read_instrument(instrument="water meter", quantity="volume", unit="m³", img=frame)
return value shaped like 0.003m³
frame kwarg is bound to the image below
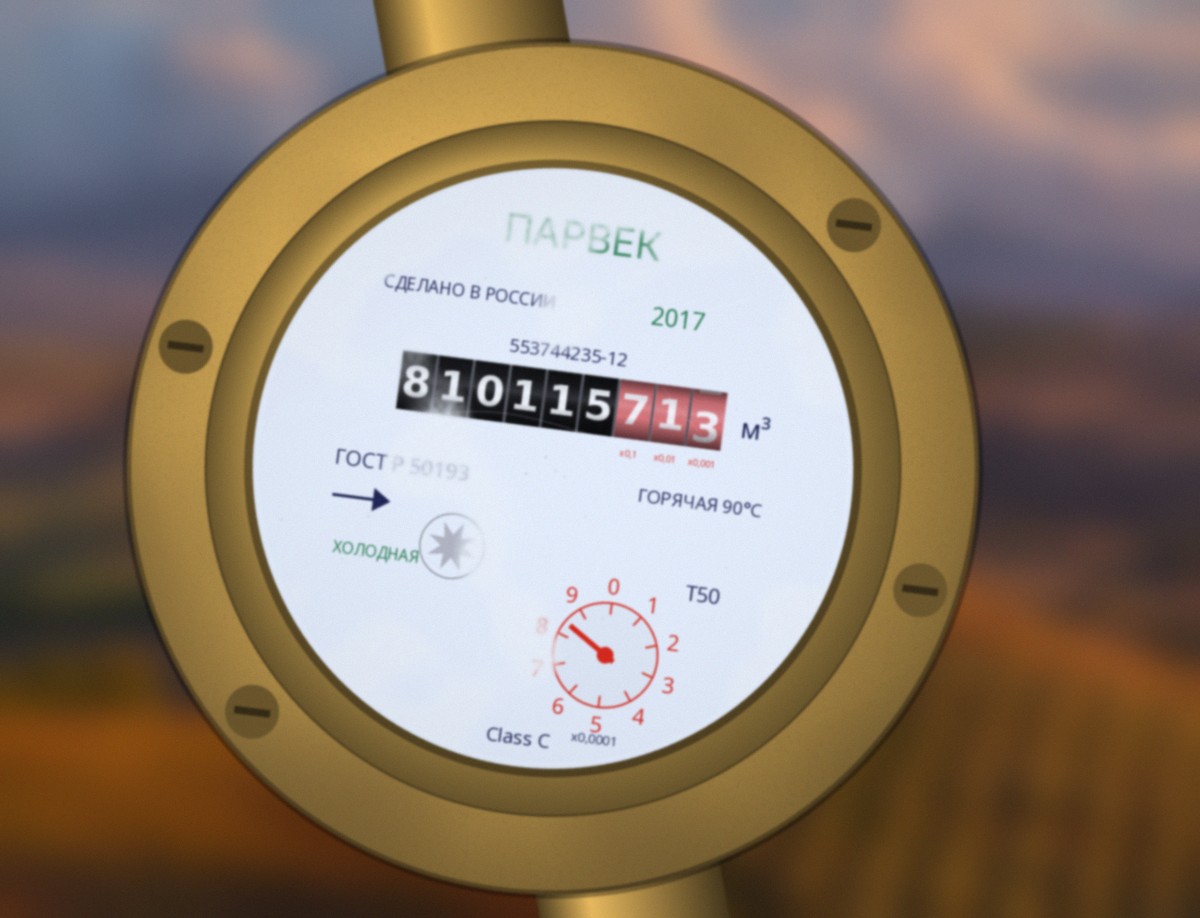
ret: 810115.7128m³
